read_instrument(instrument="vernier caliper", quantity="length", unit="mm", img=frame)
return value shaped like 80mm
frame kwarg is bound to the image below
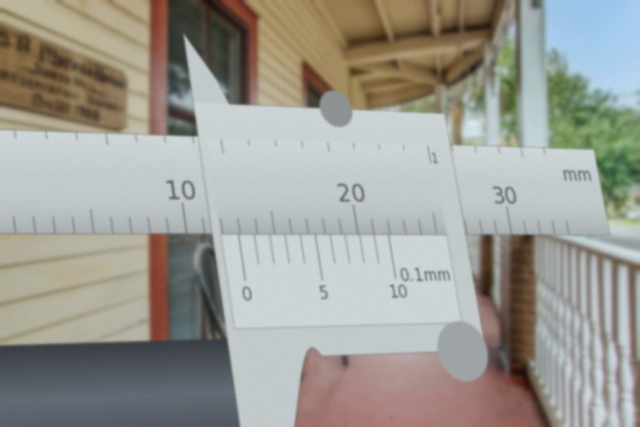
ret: 12.9mm
